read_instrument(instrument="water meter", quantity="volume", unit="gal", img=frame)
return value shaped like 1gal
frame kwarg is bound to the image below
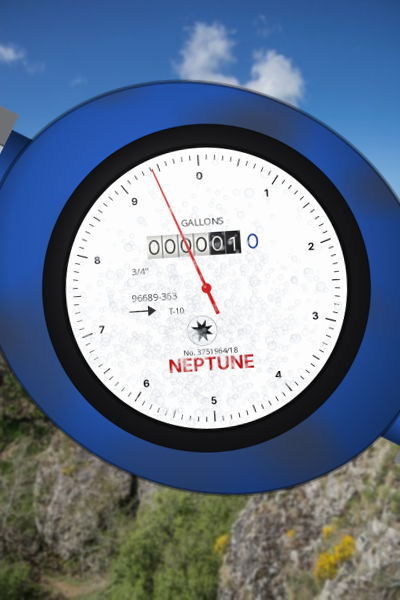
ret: 9.4gal
